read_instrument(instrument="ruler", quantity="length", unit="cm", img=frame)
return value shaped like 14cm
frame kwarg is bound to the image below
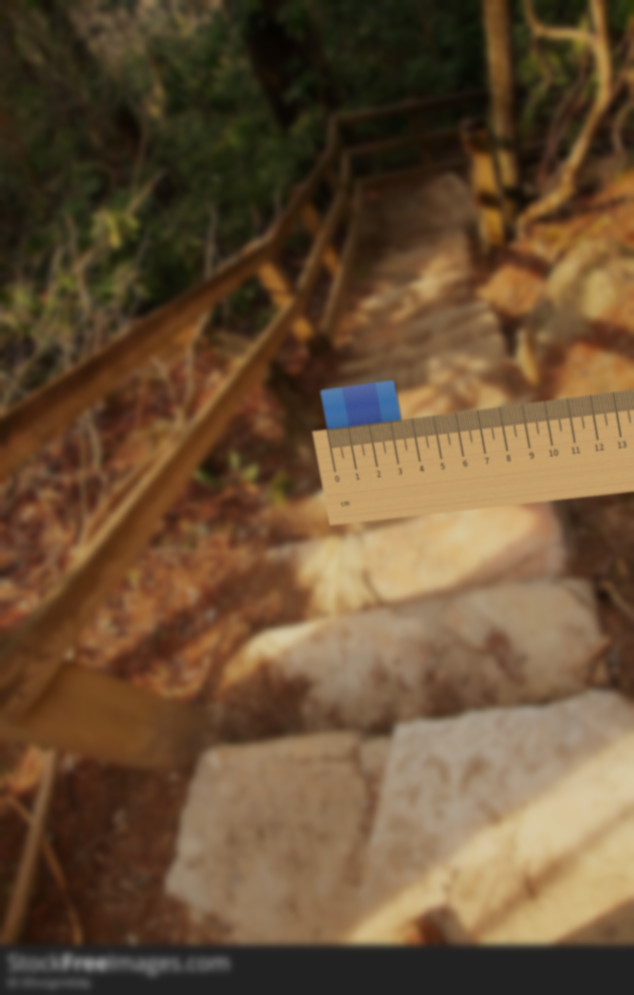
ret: 3.5cm
